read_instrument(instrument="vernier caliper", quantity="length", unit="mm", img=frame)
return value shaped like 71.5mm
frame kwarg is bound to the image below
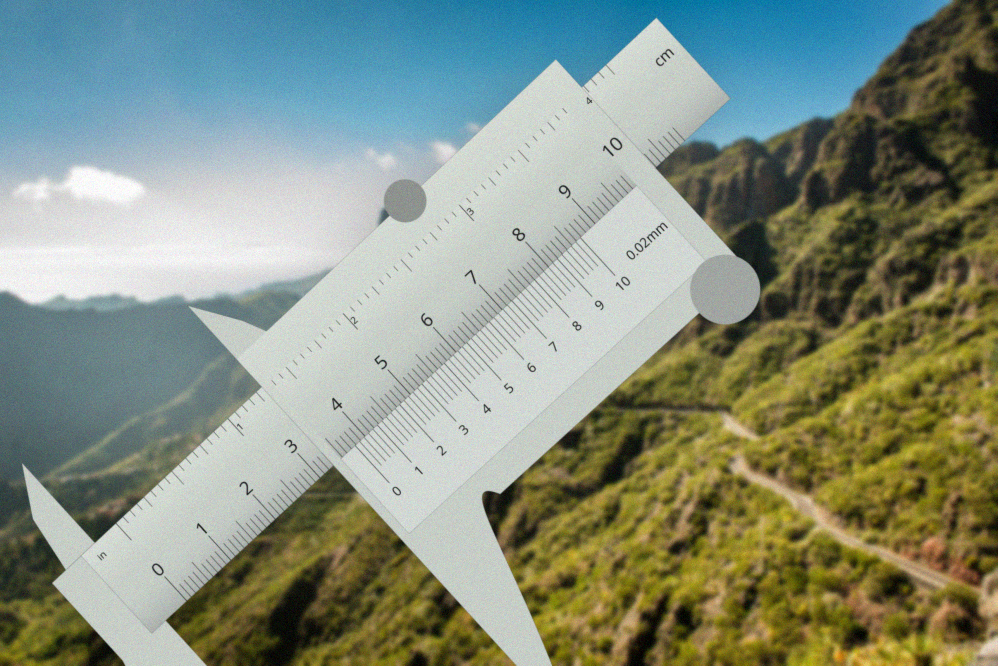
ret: 37.8mm
